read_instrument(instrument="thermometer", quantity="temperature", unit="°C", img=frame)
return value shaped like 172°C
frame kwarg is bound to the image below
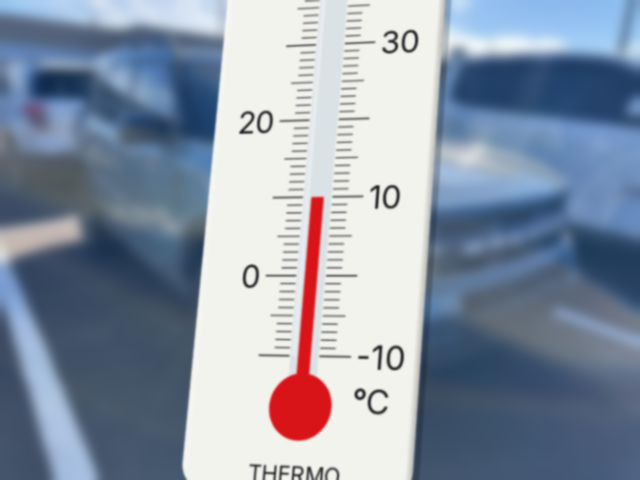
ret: 10°C
